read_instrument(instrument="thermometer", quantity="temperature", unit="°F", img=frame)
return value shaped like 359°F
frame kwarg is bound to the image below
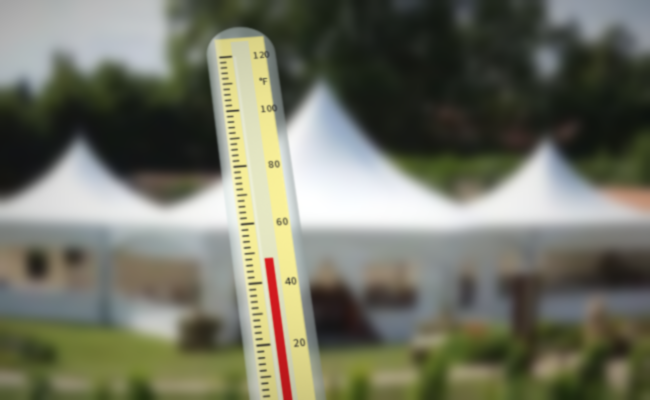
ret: 48°F
